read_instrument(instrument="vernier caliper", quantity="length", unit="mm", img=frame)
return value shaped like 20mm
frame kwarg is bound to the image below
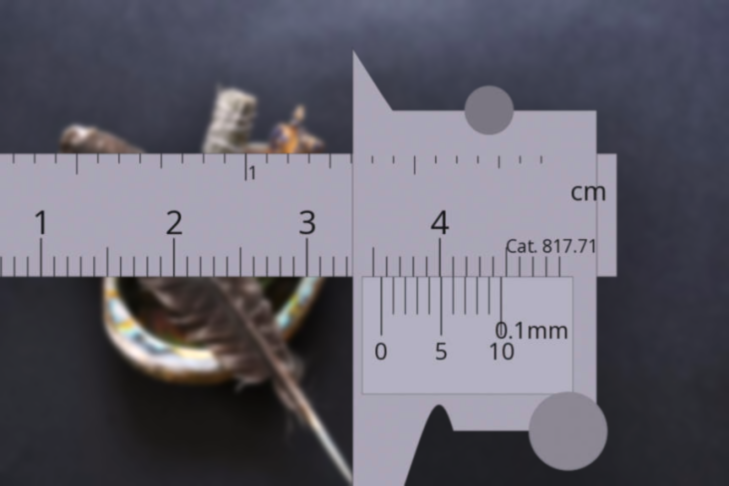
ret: 35.6mm
